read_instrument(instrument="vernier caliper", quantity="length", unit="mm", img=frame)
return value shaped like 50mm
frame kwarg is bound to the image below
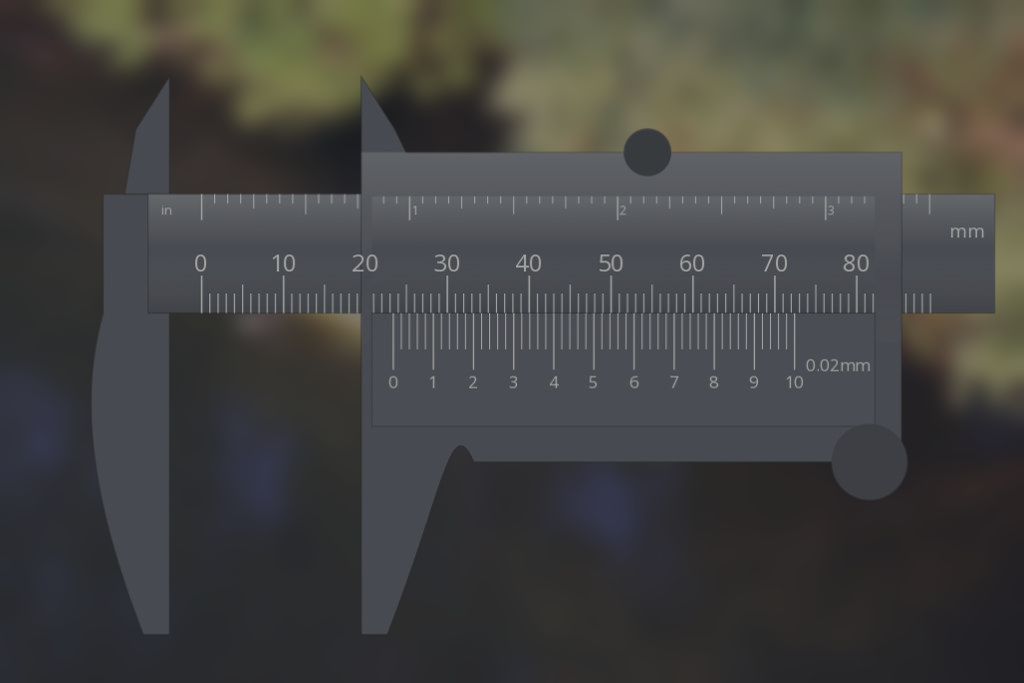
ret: 23.4mm
